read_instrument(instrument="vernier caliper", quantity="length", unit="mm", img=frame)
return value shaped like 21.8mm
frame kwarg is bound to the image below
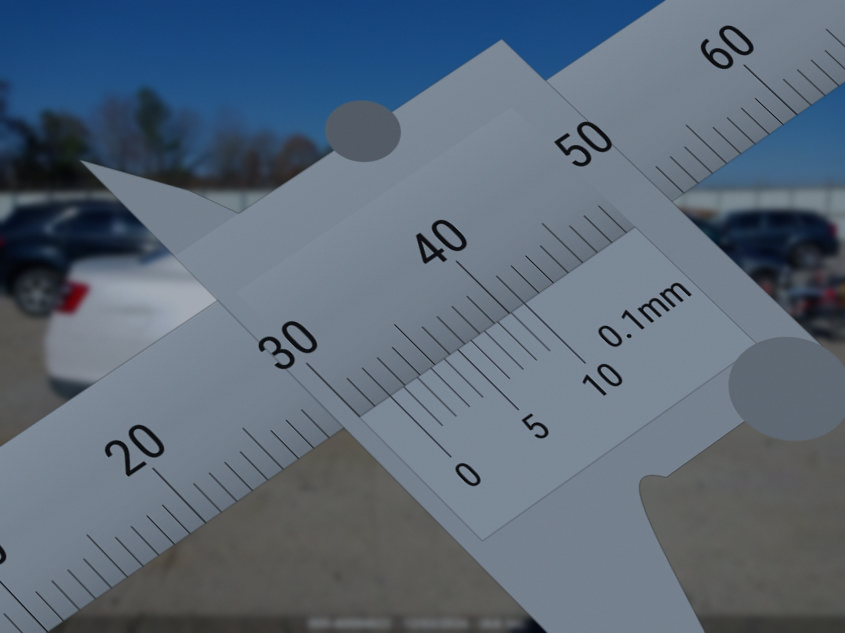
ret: 32.0mm
